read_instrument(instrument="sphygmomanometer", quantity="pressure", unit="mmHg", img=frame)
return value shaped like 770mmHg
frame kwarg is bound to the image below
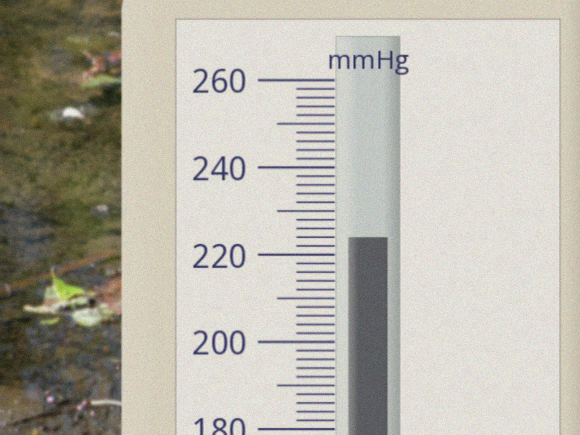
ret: 224mmHg
